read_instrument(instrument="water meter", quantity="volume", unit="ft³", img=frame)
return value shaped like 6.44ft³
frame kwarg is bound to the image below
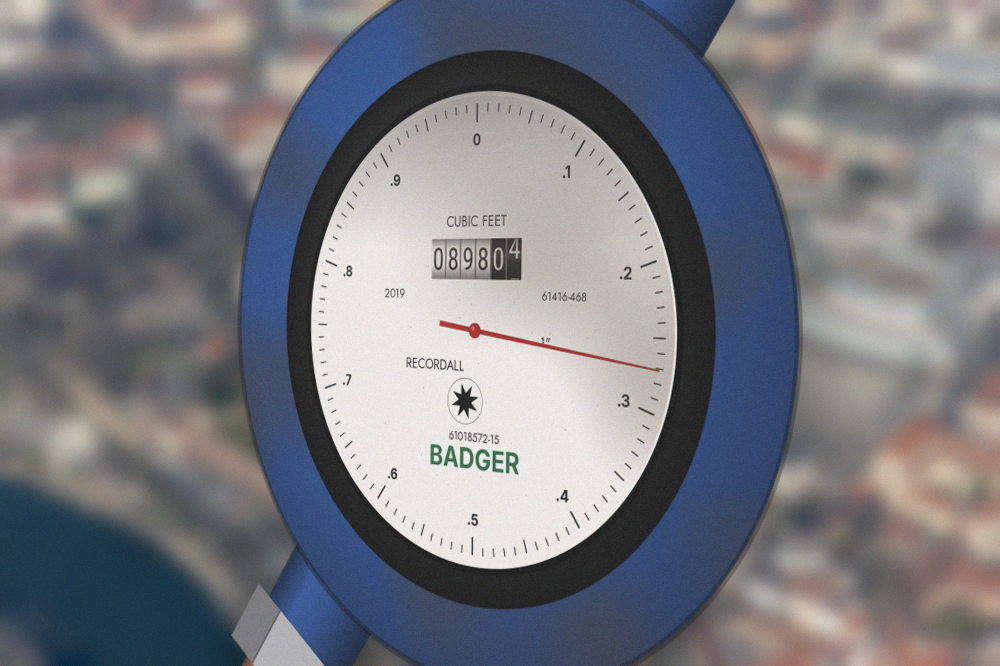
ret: 89804.27ft³
